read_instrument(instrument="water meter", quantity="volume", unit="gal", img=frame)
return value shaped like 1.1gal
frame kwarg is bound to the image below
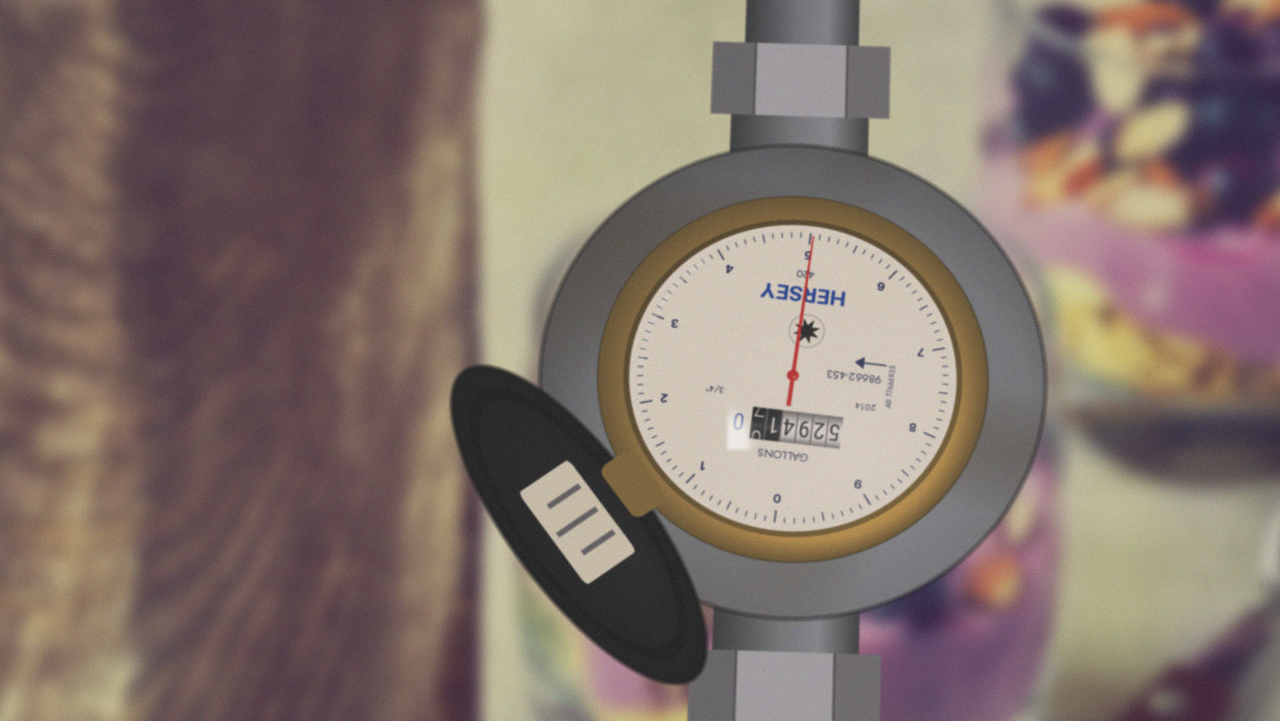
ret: 5294165.0gal
